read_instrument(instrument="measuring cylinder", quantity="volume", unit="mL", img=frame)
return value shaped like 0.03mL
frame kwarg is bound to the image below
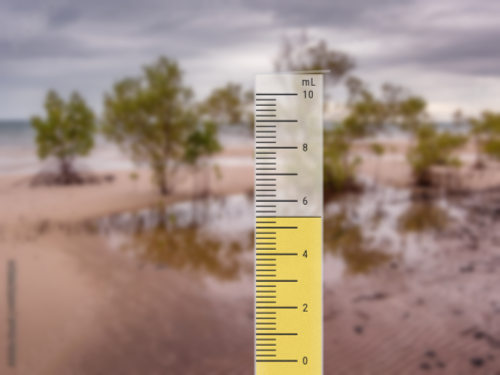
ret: 5.4mL
